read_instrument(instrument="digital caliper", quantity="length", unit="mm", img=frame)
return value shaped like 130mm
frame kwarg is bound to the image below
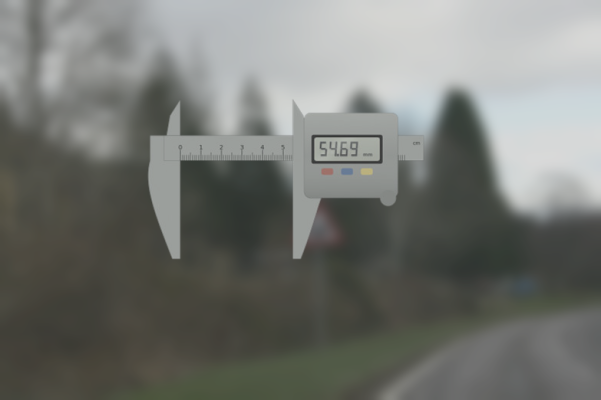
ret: 54.69mm
